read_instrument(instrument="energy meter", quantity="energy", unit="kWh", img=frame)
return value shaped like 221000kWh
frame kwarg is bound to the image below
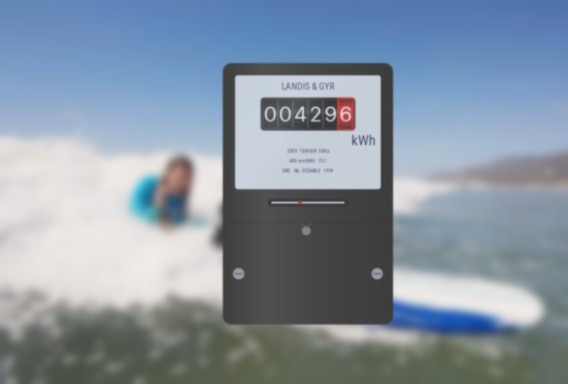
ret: 429.6kWh
